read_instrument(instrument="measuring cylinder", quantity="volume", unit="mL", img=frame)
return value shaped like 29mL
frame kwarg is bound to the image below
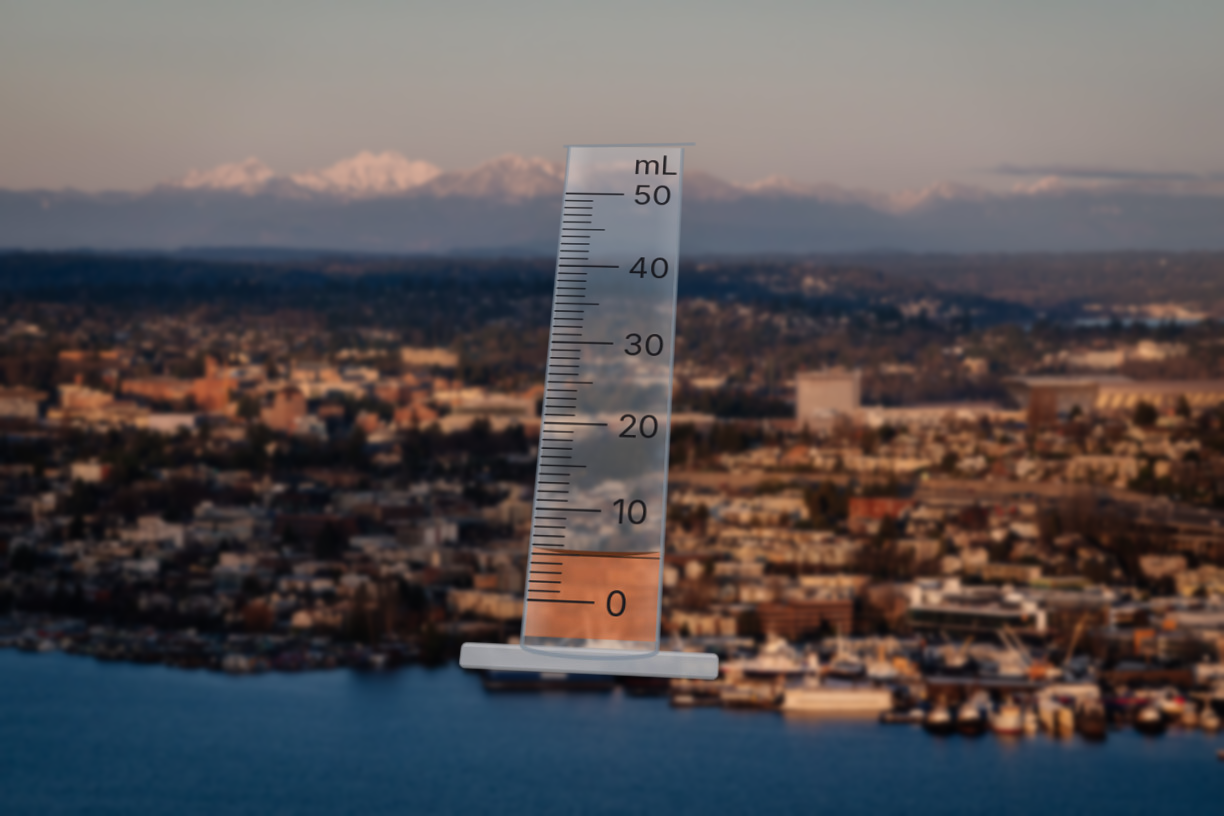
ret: 5mL
